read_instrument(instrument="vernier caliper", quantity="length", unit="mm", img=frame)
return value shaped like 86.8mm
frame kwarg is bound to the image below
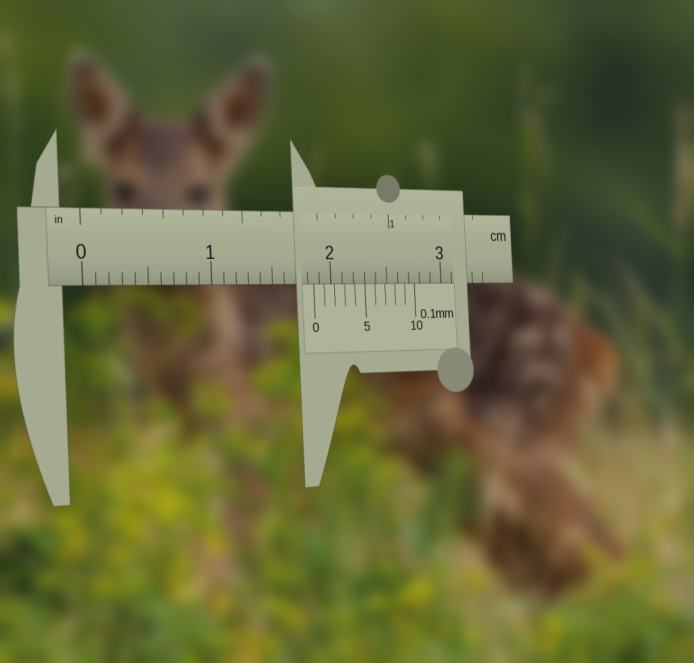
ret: 18.5mm
